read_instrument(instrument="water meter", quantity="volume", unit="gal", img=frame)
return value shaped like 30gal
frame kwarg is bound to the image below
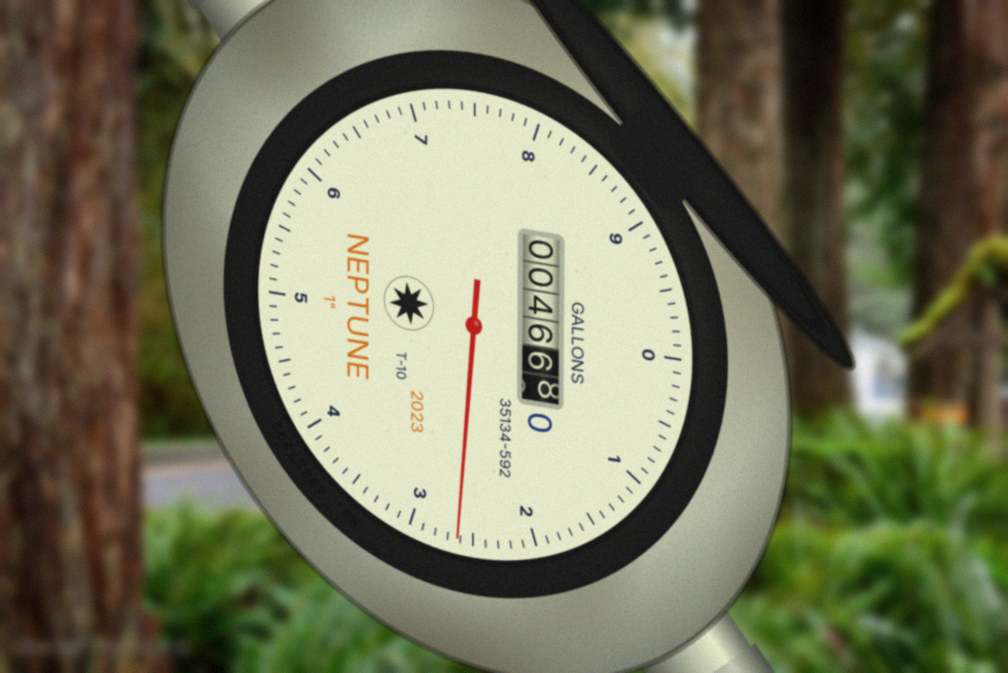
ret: 46682.6gal
